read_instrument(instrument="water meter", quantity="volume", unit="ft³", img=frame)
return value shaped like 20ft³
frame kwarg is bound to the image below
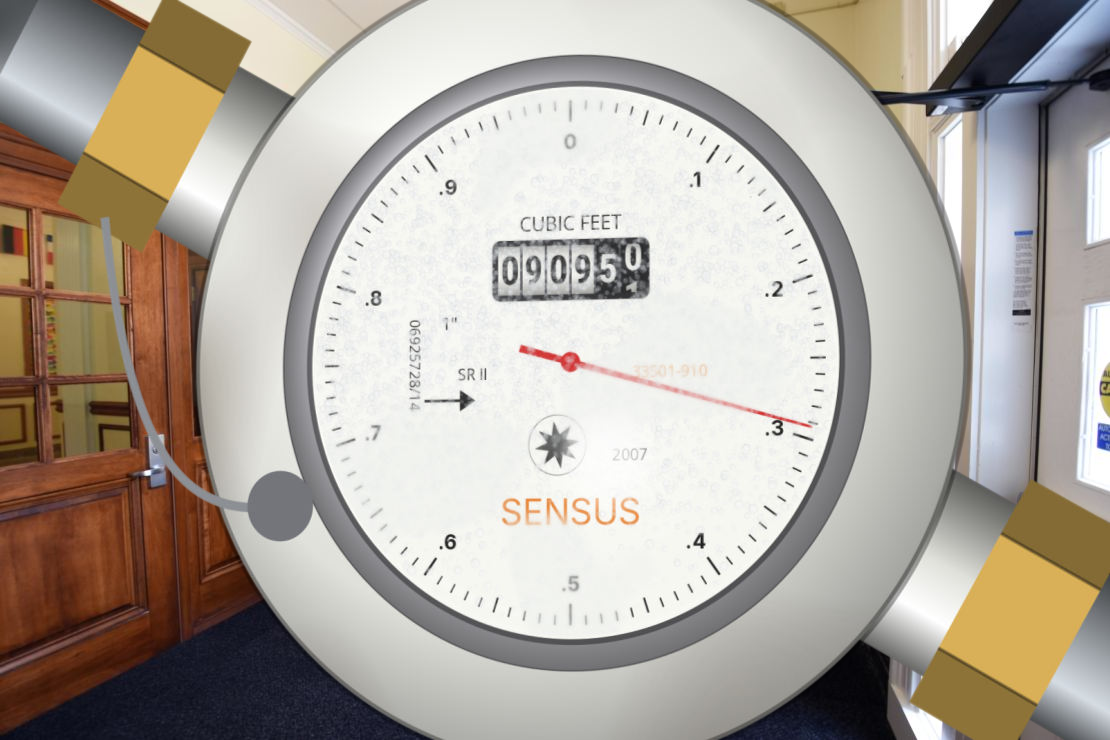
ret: 90950.29ft³
